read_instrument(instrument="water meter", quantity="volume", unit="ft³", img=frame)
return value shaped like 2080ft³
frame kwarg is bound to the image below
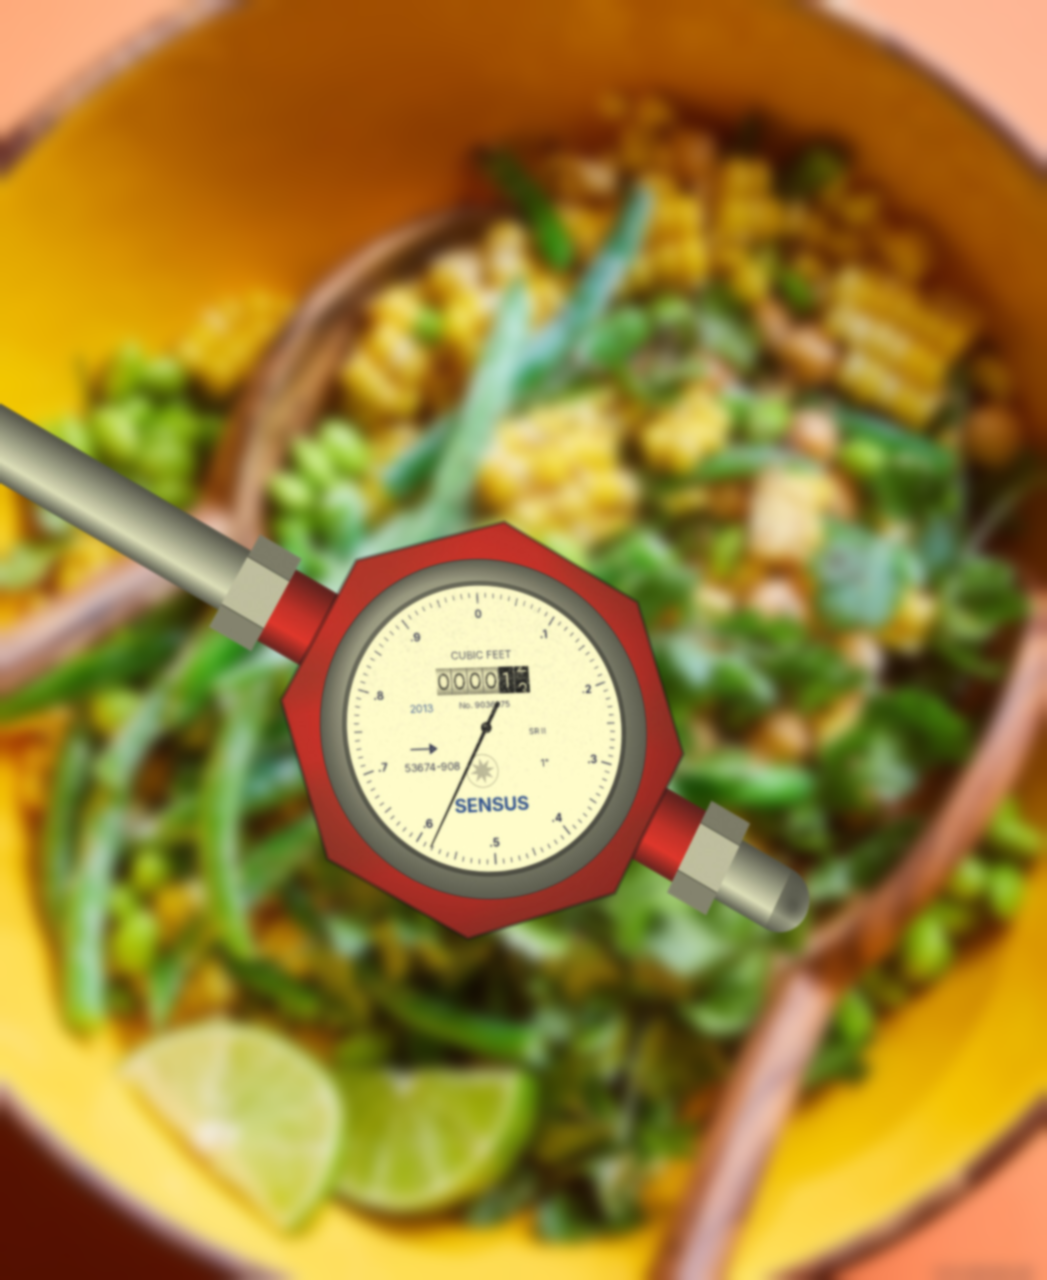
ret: 12.58ft³
